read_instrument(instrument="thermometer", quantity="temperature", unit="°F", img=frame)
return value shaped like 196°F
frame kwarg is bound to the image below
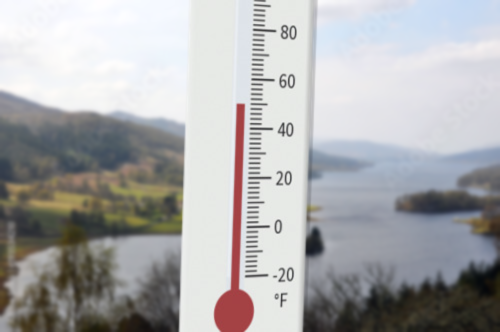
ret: 50°F
